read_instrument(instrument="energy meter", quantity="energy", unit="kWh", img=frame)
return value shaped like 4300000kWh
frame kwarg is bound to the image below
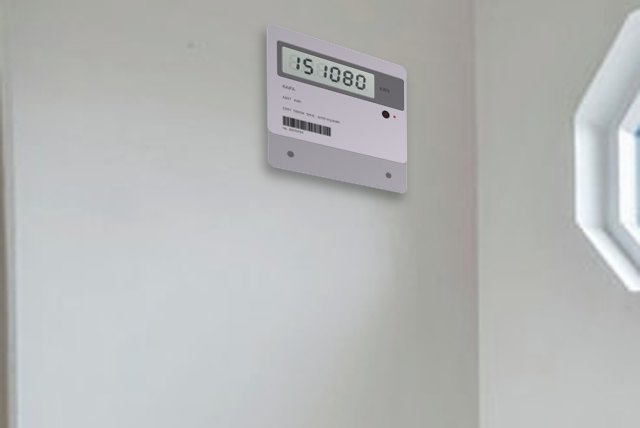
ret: 151080kWh
